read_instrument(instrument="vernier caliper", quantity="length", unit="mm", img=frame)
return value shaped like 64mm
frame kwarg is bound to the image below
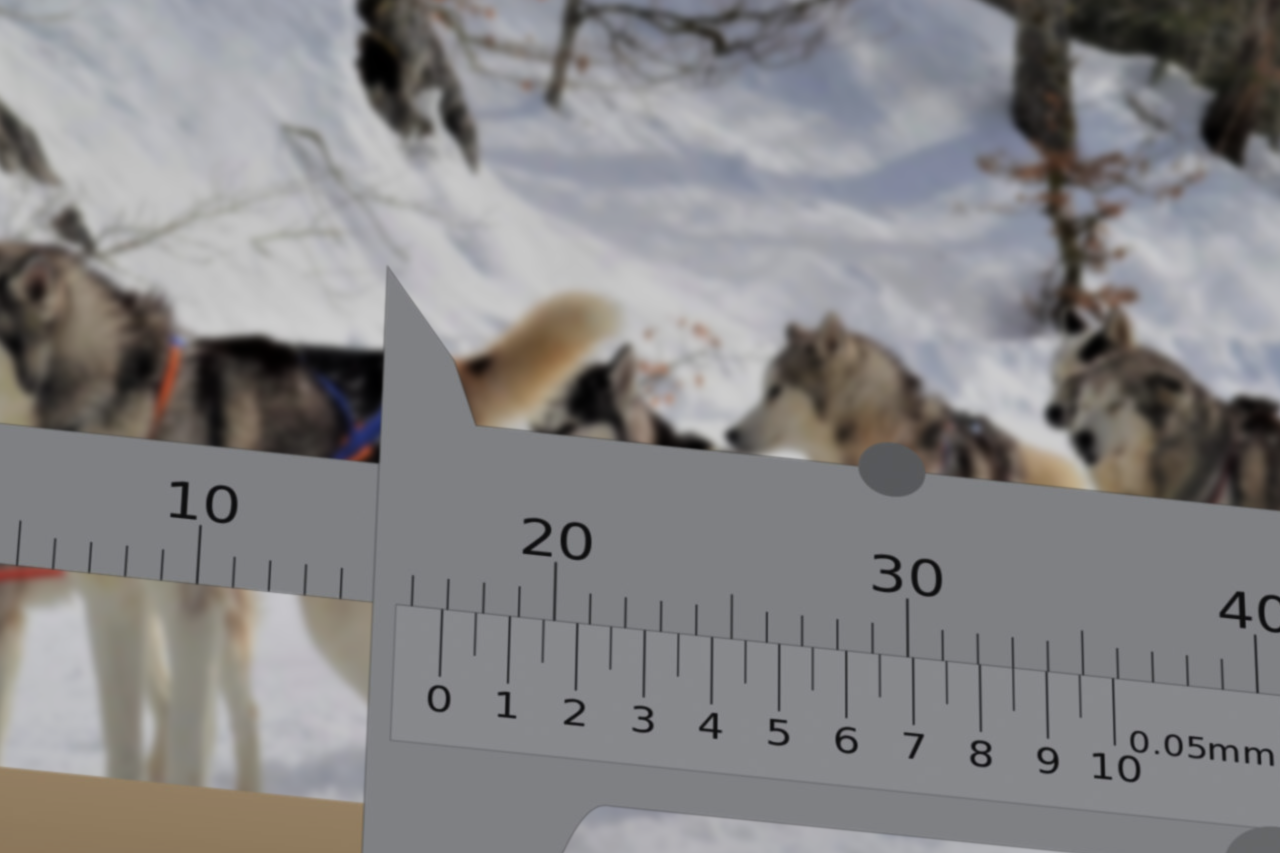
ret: 16.85mm
